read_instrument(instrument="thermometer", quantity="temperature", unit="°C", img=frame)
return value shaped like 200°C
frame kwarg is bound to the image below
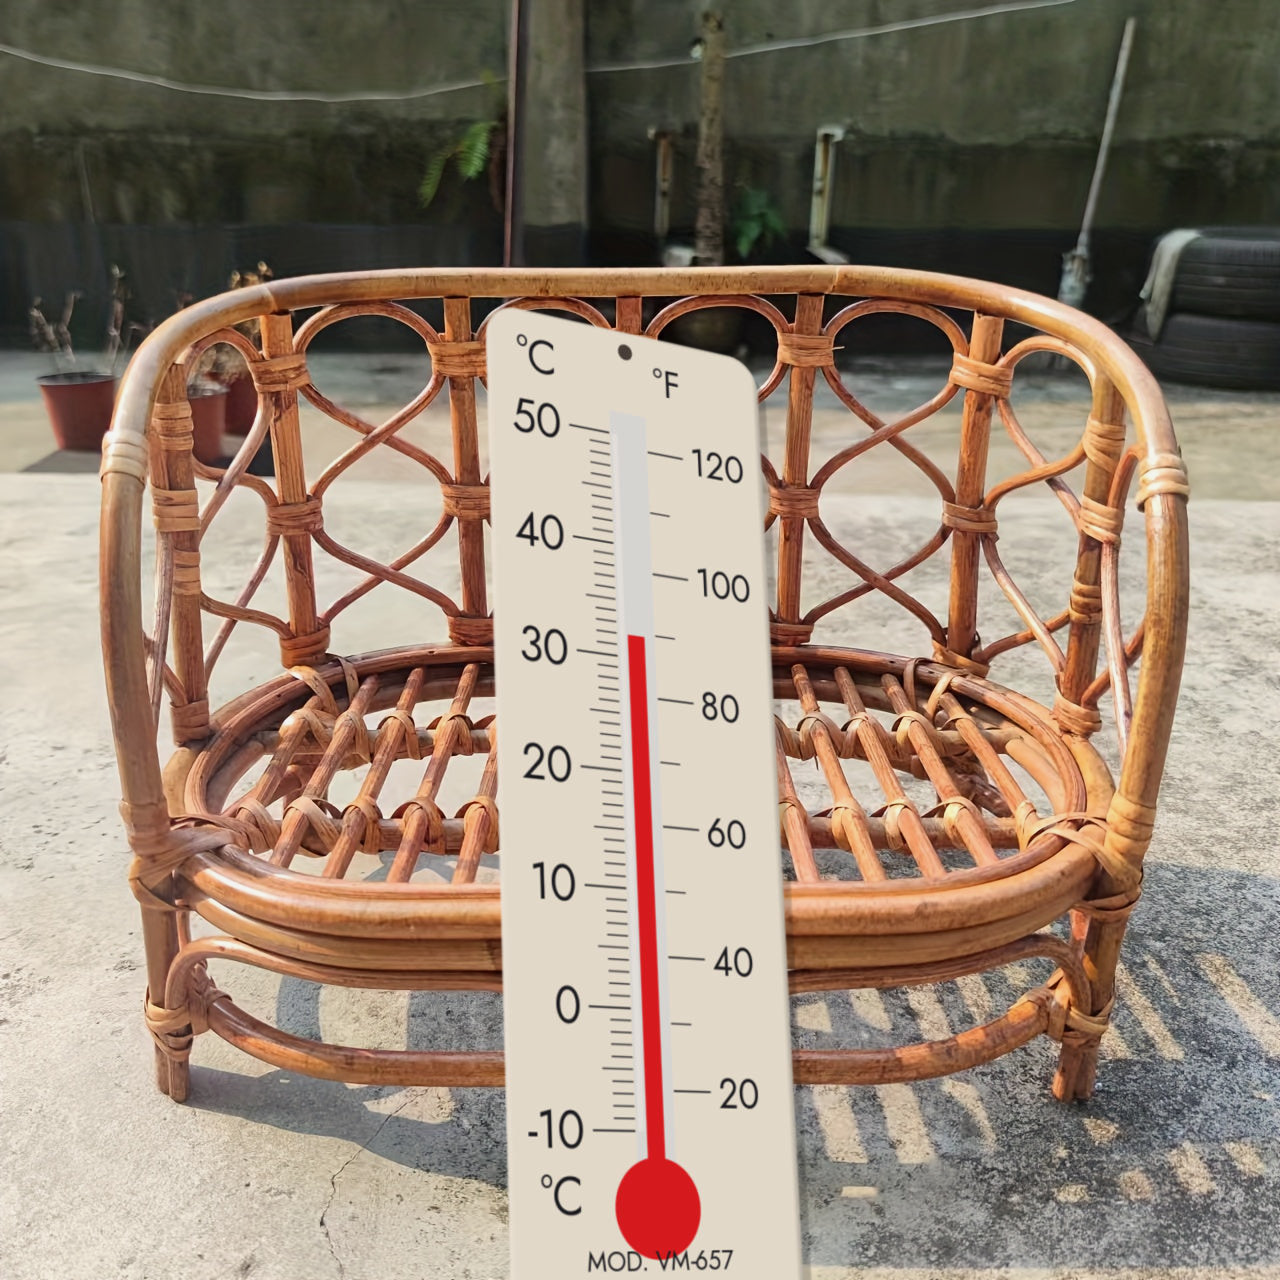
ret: 32°C
